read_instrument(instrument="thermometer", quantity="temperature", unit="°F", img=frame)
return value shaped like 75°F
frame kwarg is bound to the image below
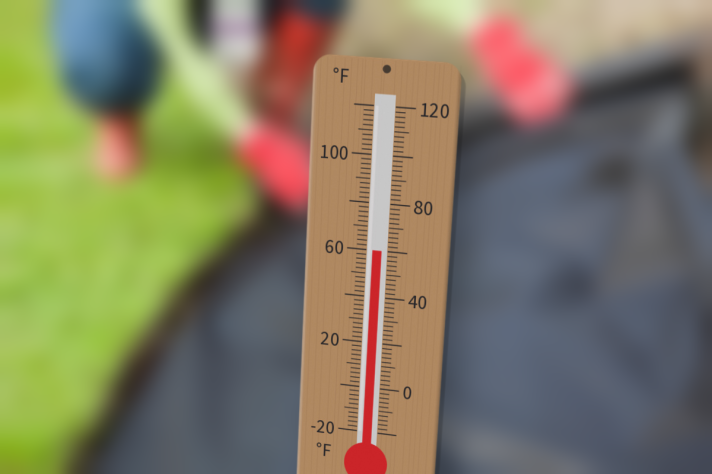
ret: 60°F
